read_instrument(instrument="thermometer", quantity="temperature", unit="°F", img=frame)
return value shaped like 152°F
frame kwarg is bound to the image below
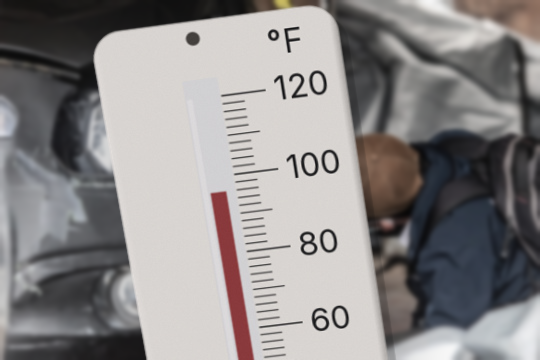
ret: 96°F
